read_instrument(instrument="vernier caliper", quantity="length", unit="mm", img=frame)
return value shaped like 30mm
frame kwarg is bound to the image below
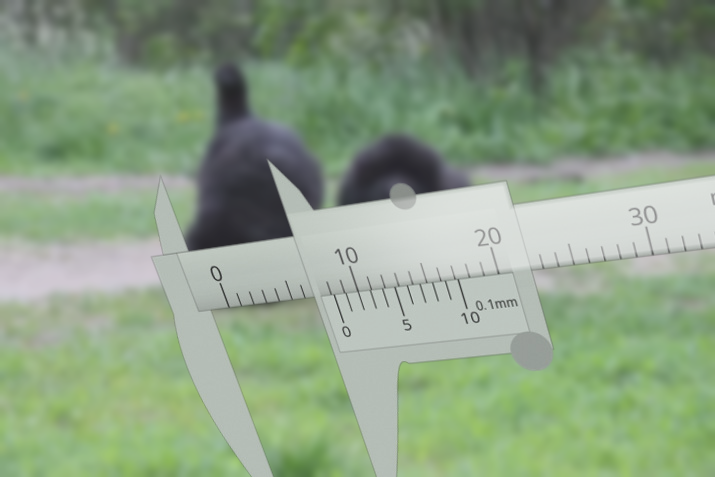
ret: 8.2mm
